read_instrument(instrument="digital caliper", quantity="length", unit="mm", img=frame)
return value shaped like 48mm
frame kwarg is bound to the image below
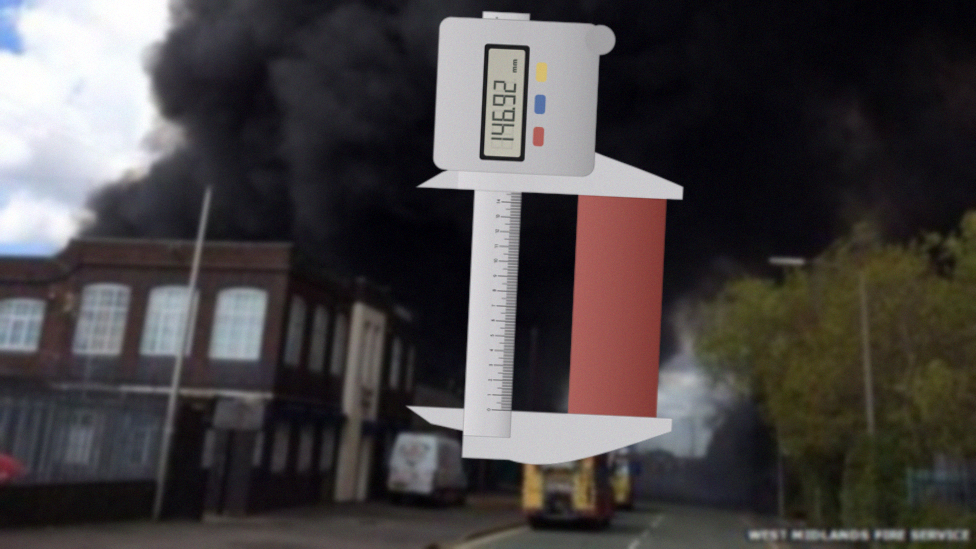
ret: 146.92mm
